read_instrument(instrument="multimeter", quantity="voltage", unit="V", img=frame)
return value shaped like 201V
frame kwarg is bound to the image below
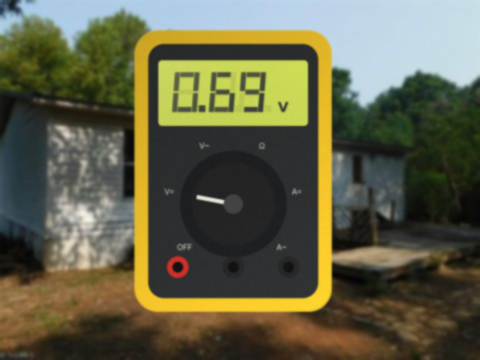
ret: 0.69V
